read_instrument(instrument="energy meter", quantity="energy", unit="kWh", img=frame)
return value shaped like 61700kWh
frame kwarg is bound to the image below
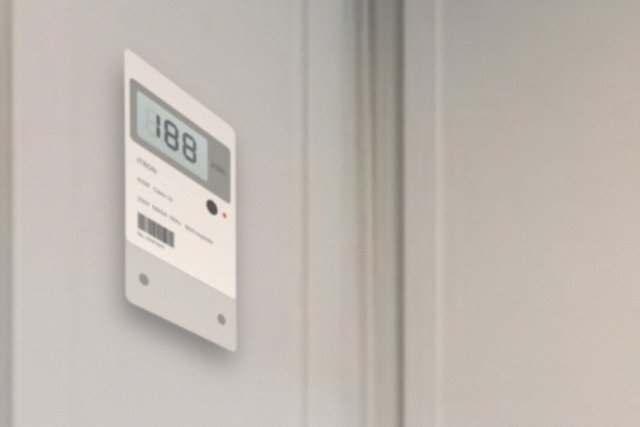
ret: 188kWh
